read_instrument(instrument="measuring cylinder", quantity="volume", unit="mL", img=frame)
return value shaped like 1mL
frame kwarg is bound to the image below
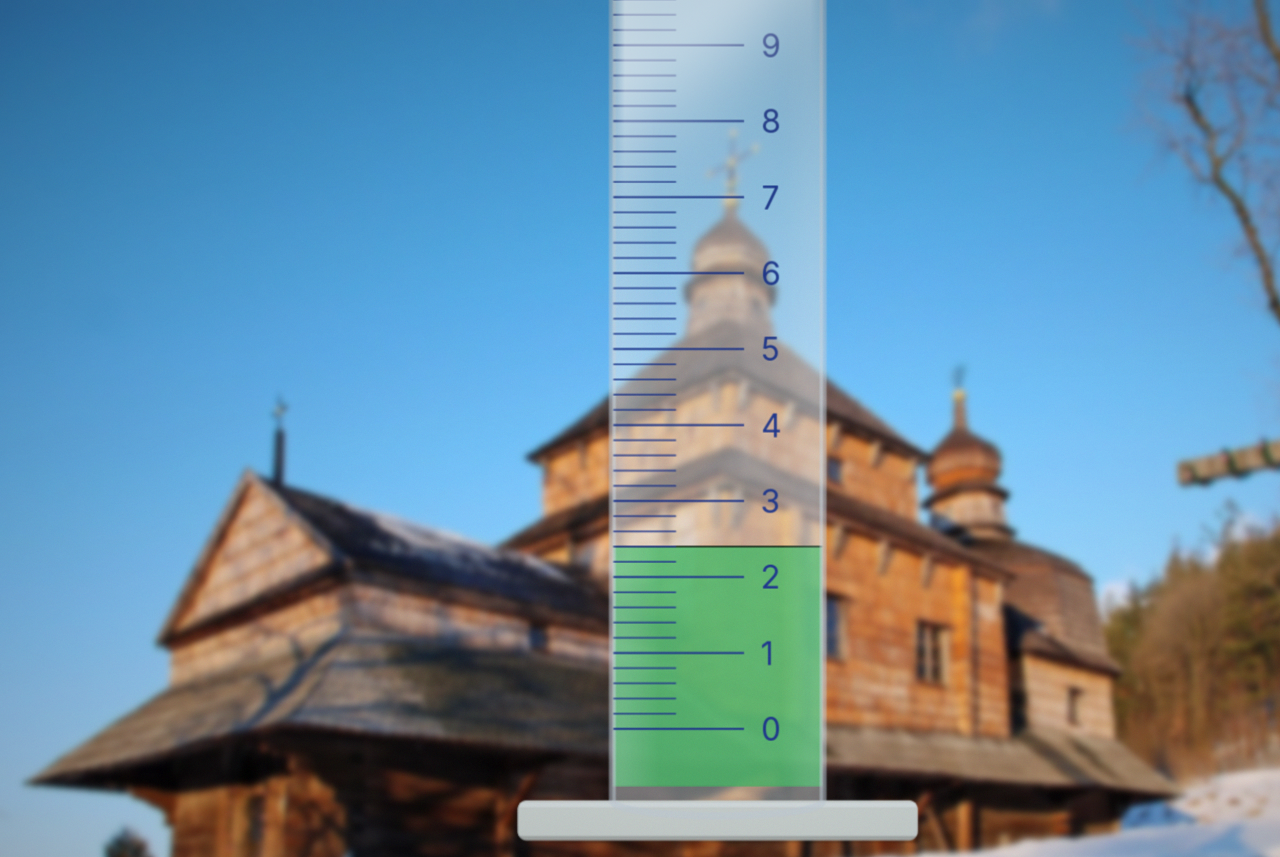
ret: 2.4mL
